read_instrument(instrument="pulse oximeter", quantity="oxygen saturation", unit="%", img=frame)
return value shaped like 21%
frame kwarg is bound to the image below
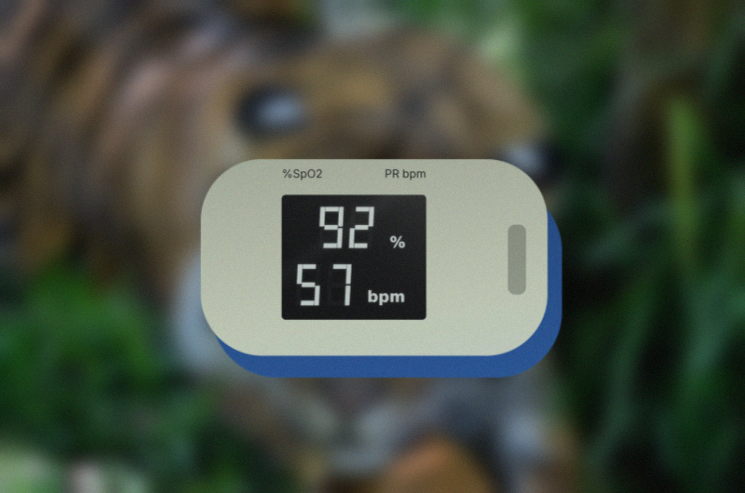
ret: 92%
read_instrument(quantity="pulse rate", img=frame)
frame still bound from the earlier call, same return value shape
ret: 57bpm
